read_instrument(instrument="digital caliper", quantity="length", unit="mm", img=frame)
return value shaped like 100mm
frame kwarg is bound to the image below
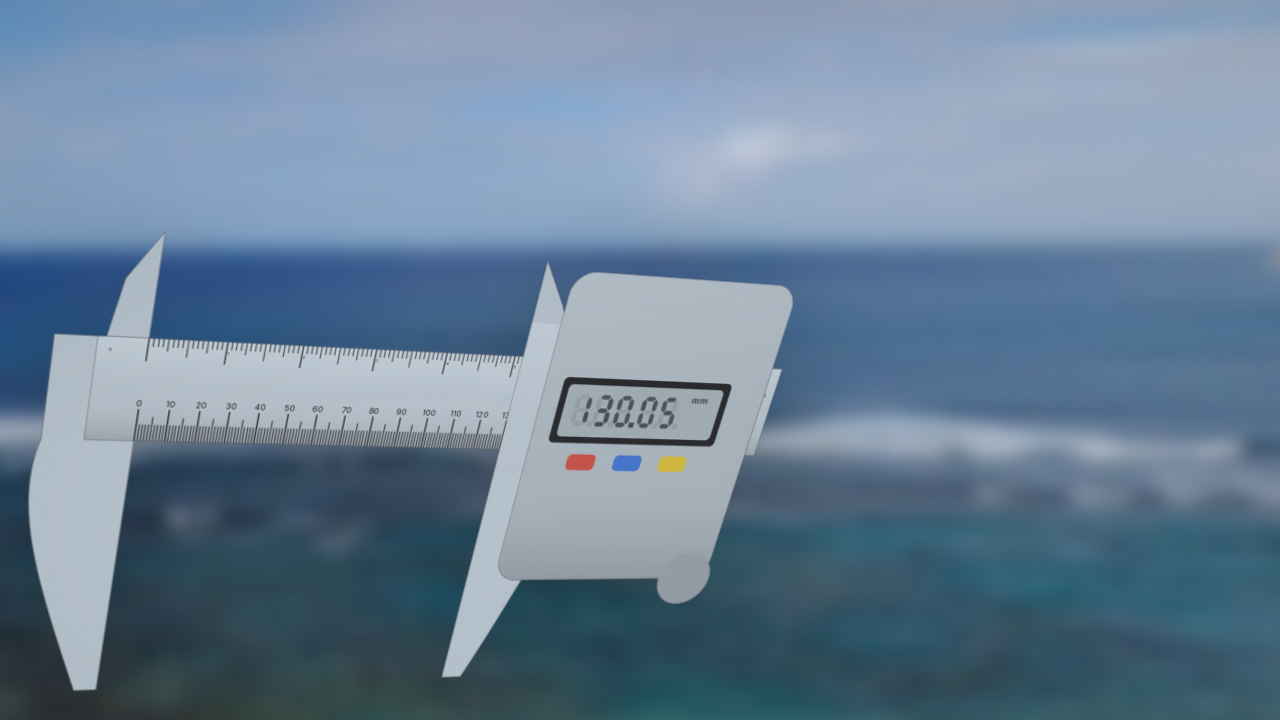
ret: 130.05mm
